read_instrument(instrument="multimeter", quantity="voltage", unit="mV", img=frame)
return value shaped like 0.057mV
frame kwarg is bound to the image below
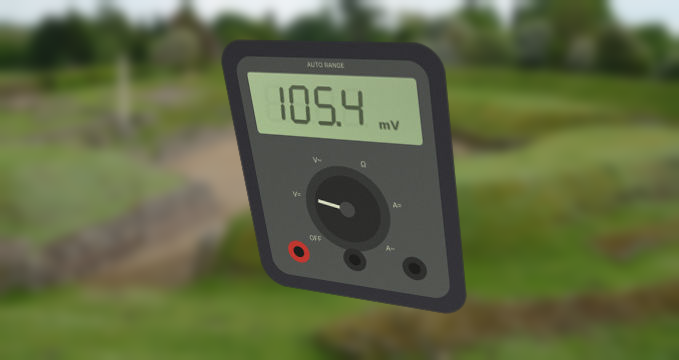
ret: 105.4mV
